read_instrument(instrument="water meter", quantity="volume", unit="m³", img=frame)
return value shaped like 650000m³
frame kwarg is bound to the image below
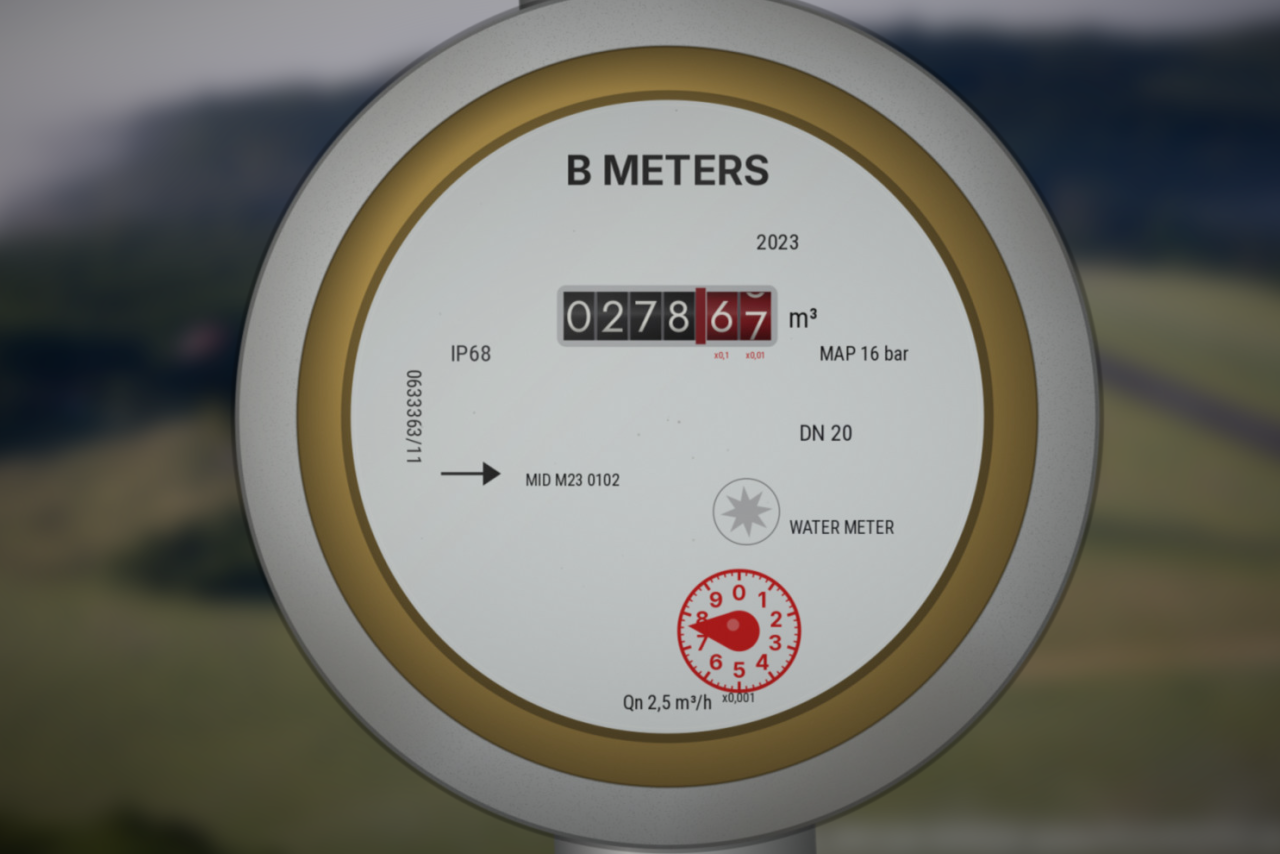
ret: 278.667m³
